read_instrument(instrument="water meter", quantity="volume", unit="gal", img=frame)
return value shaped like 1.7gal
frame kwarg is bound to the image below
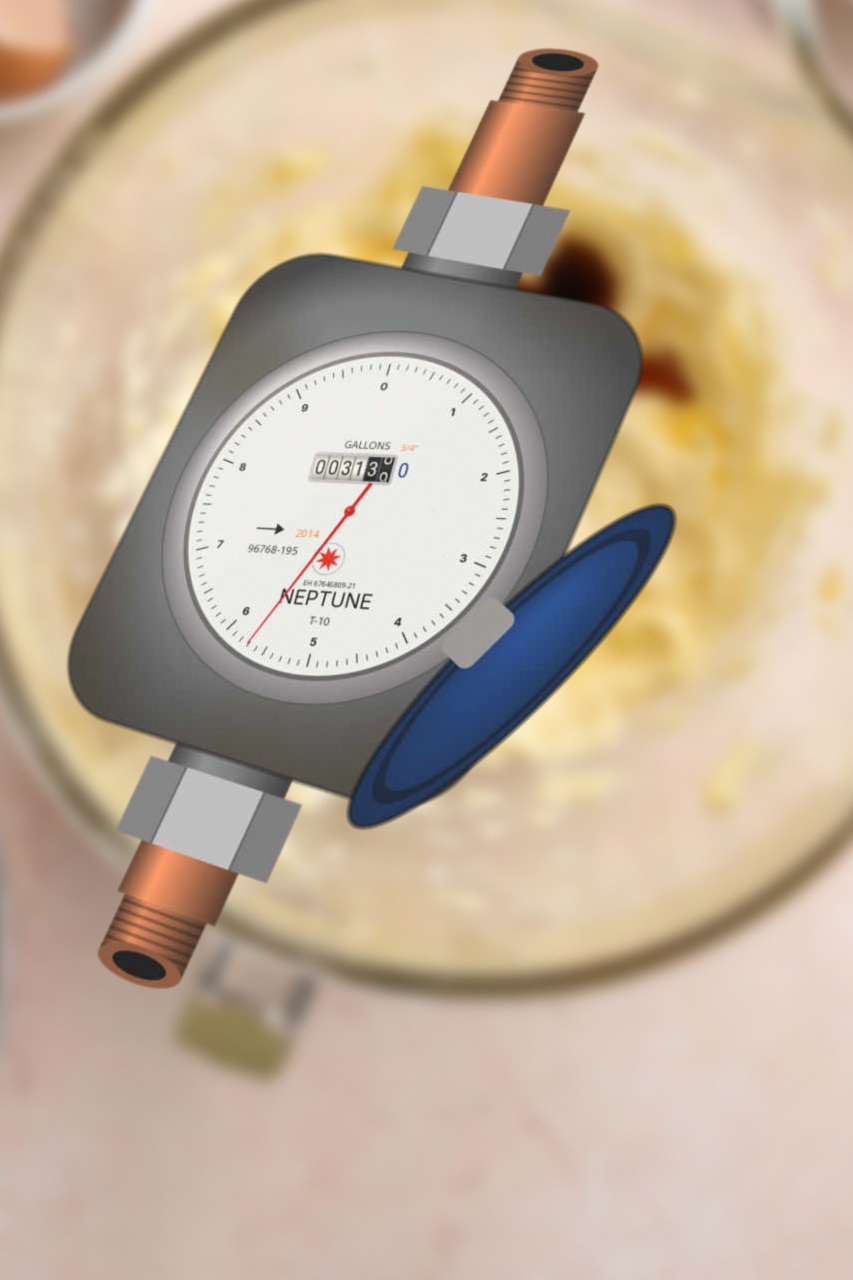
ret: 31385.7gal
